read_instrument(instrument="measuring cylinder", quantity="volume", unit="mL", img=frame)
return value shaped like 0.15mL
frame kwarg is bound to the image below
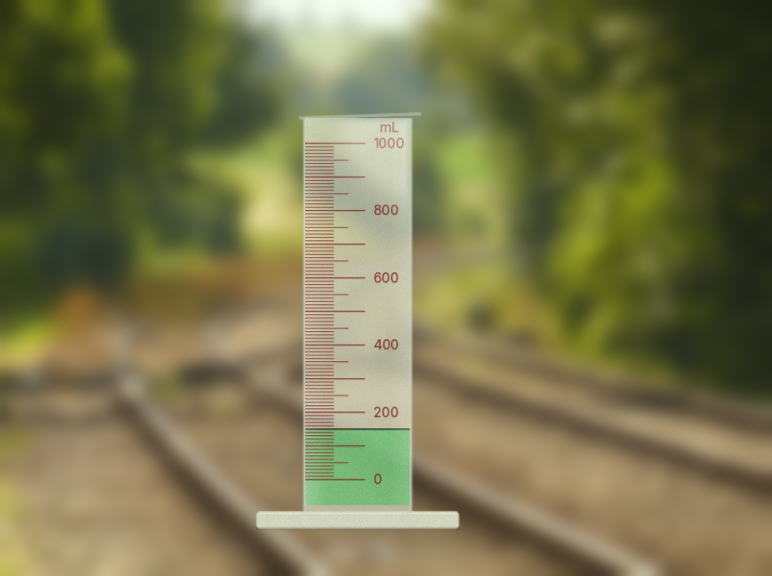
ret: 150mL
